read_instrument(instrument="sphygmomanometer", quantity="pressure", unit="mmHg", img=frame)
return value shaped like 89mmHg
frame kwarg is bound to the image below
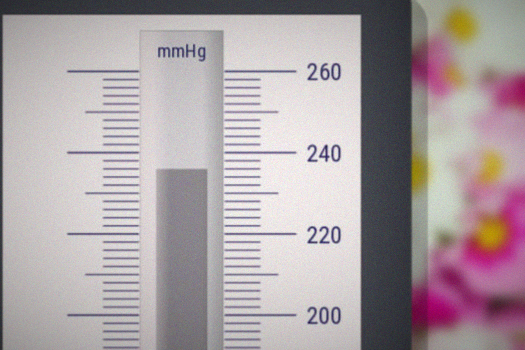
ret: 236mmHg
